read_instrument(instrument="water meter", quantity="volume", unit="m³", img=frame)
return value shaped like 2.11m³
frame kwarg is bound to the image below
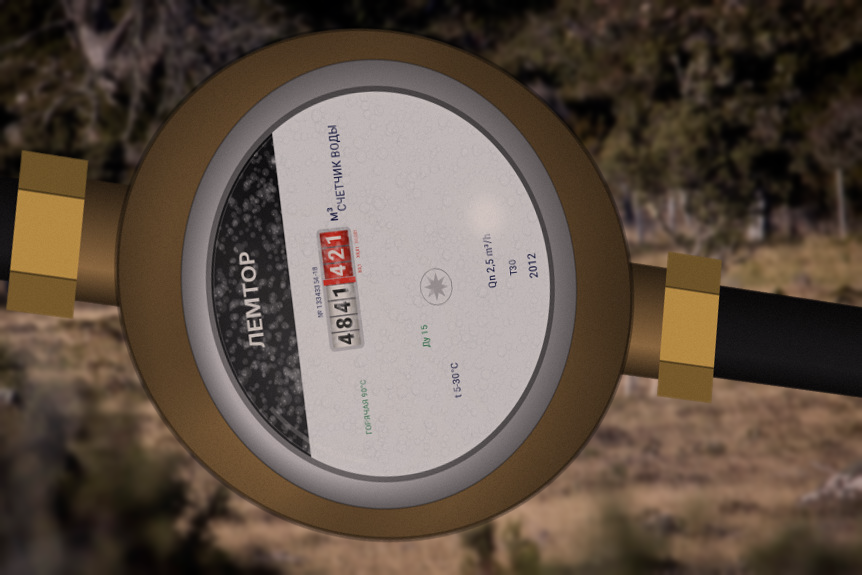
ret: 4841.421m³
